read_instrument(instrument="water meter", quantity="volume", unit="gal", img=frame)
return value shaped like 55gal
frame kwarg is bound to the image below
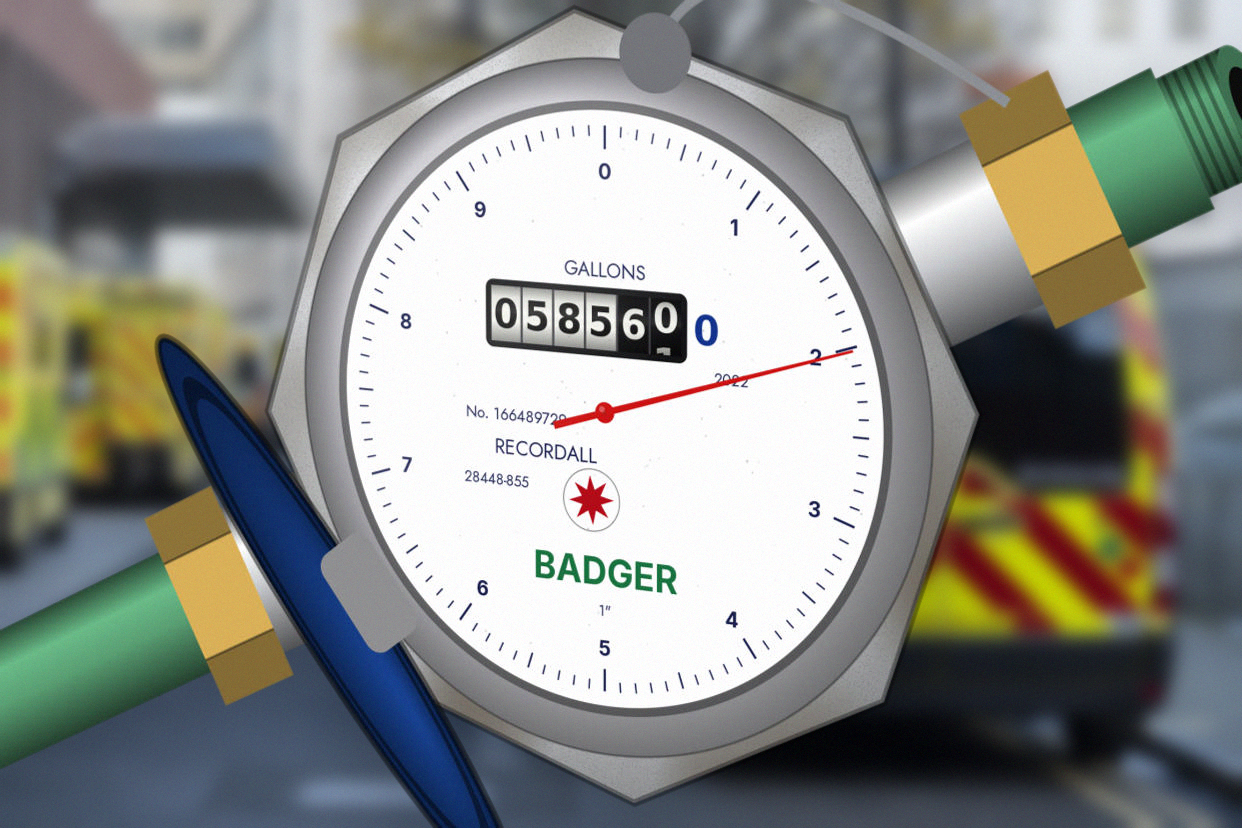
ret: 585602.0gal
